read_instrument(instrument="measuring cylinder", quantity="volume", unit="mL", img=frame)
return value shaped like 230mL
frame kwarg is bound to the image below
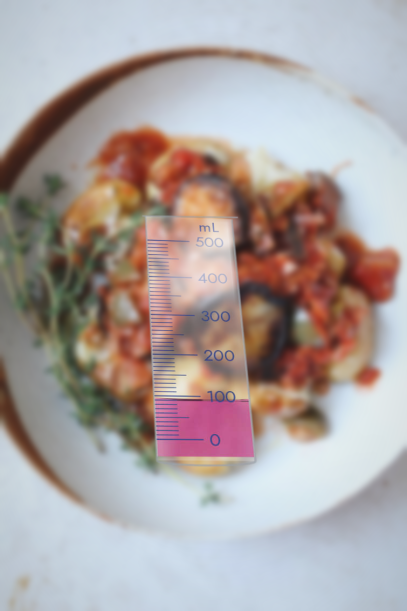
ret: 90mL
